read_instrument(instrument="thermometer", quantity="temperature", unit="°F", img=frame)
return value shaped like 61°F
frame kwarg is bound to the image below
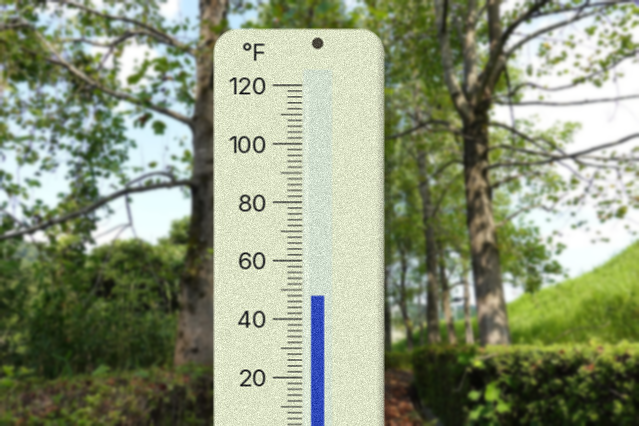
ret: 48°F
